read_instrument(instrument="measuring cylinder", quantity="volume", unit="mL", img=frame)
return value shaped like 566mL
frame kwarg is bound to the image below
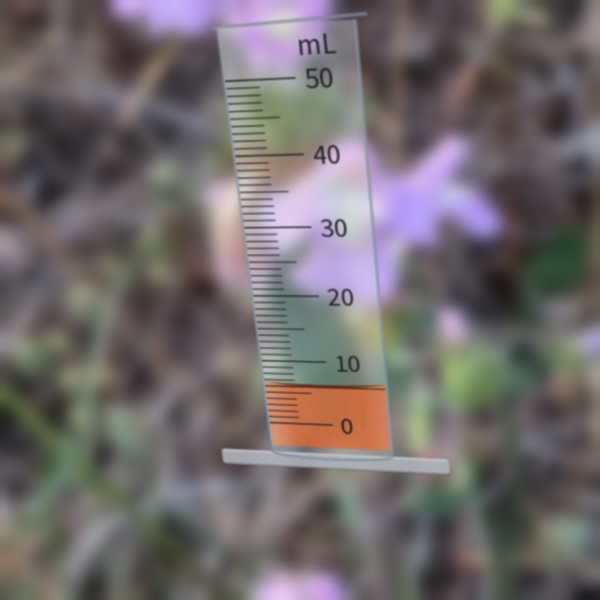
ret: 6mL
